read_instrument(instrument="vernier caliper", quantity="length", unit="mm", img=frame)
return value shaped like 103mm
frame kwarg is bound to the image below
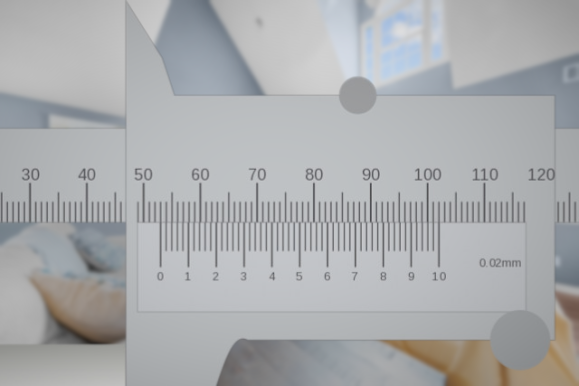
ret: 53.0mm
